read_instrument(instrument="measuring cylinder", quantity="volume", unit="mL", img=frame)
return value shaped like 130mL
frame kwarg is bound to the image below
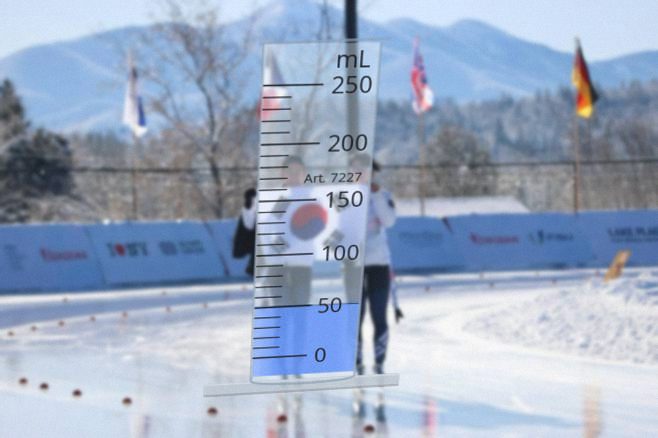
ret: 50mL
